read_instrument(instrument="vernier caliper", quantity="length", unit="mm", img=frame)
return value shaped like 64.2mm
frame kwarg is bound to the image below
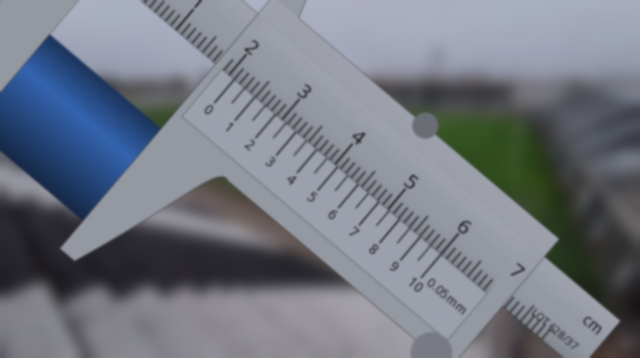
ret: 21.0mm
